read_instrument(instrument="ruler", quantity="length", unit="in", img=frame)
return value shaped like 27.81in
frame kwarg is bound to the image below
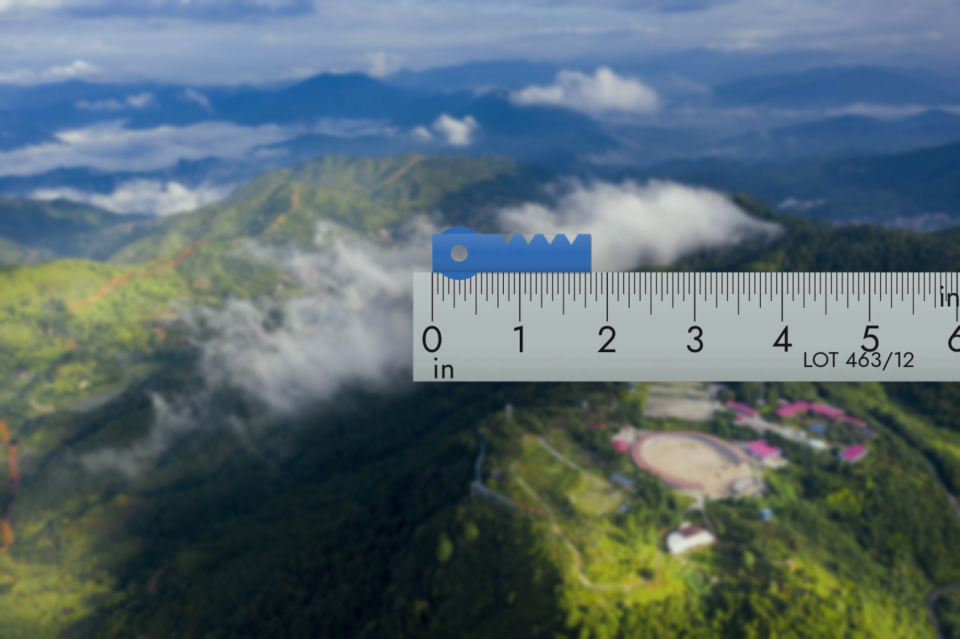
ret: 1.8125in
